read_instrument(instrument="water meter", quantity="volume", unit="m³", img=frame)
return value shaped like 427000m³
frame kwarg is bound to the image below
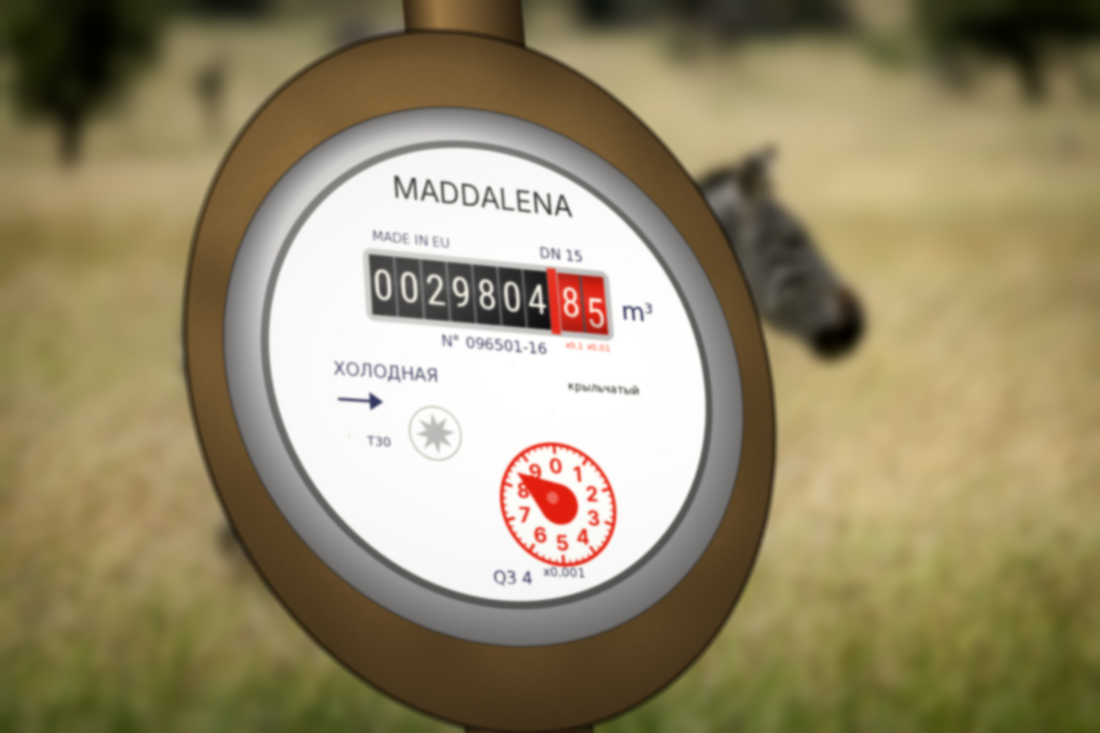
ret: 29804.848m³
